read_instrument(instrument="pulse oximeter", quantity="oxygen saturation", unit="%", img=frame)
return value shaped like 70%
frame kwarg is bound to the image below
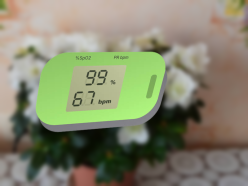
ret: 99%
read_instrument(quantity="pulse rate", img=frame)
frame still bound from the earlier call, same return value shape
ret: 67bpm
